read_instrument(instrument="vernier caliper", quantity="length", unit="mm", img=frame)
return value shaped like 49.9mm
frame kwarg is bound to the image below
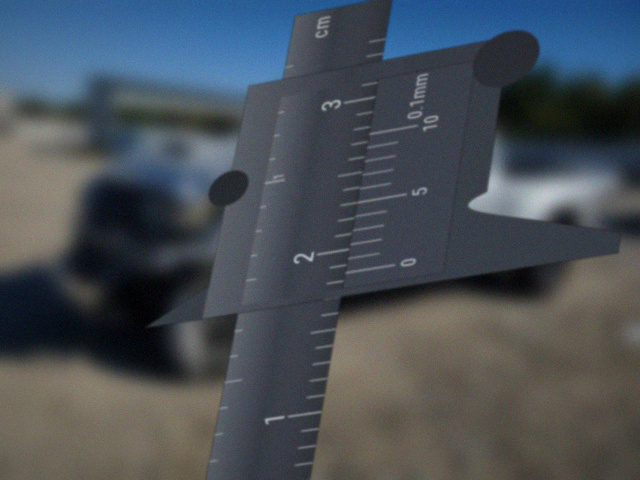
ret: 18.5mm
